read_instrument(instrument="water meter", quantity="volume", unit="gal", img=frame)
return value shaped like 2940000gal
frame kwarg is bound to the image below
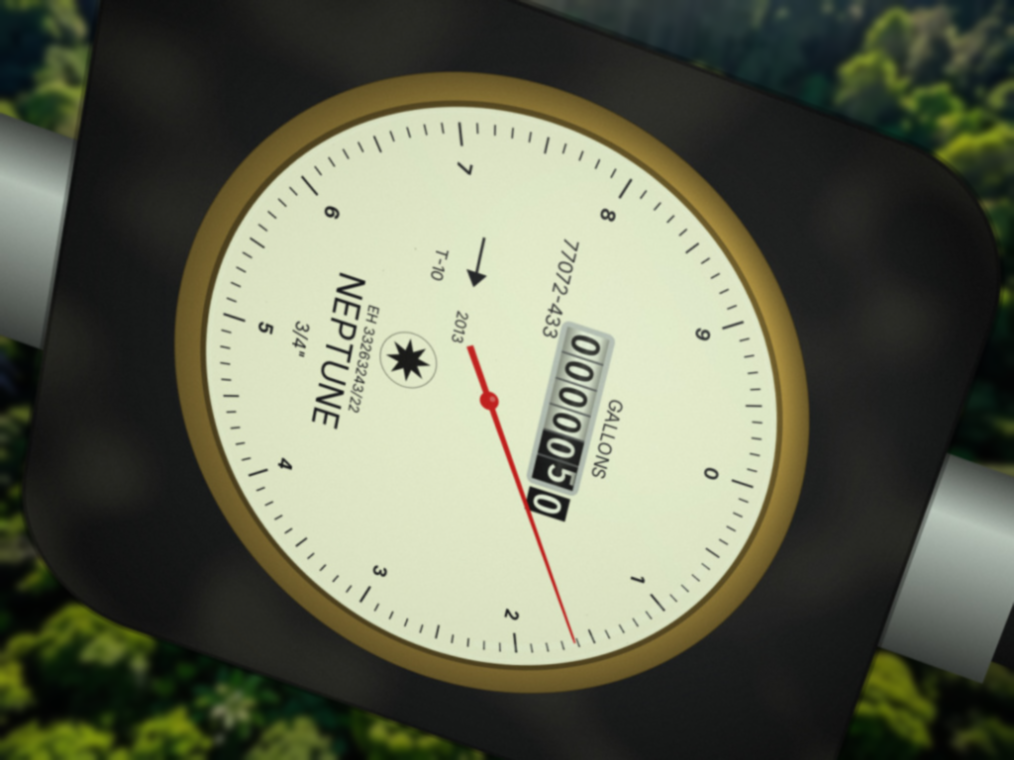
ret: 51.6gal
